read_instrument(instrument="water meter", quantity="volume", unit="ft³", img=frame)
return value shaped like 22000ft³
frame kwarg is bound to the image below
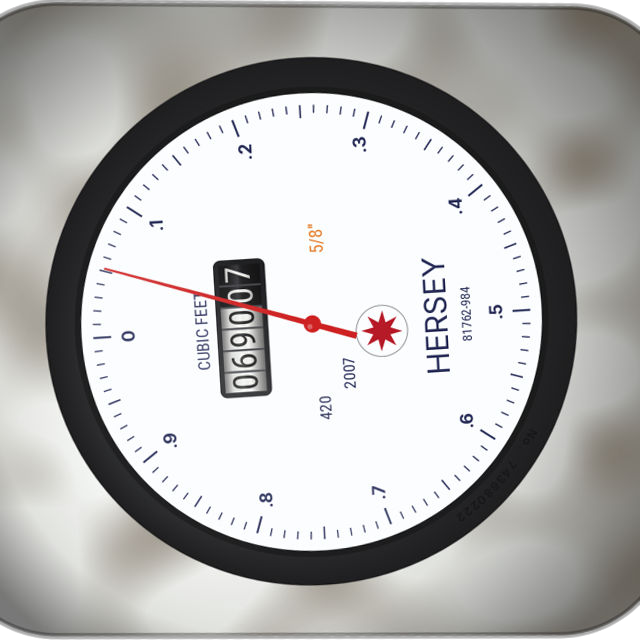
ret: 69007.05ft³
